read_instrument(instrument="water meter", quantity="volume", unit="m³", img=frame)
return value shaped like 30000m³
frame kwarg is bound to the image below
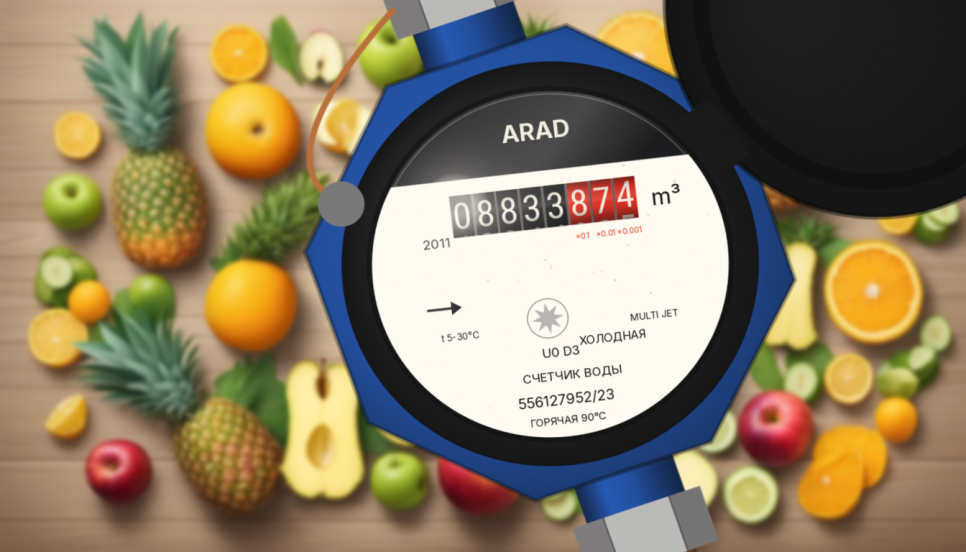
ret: 8833.874m³
